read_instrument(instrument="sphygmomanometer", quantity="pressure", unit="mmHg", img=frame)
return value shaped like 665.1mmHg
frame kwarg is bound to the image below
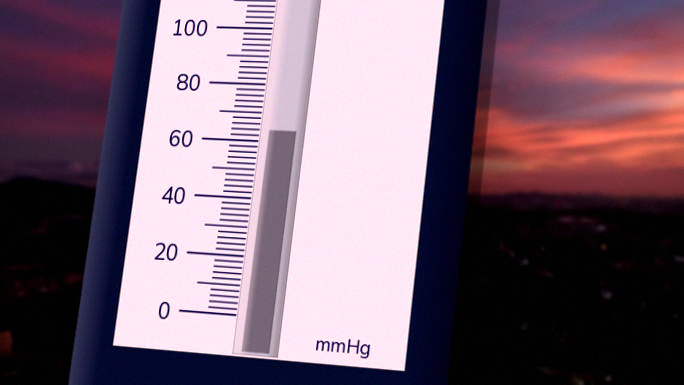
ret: 64mmHg
